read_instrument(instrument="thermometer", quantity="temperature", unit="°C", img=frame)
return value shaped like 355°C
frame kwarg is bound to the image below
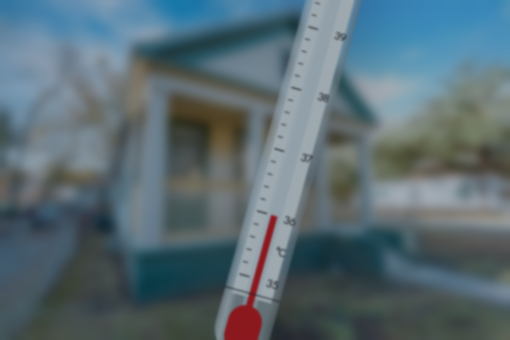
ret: 36°C
